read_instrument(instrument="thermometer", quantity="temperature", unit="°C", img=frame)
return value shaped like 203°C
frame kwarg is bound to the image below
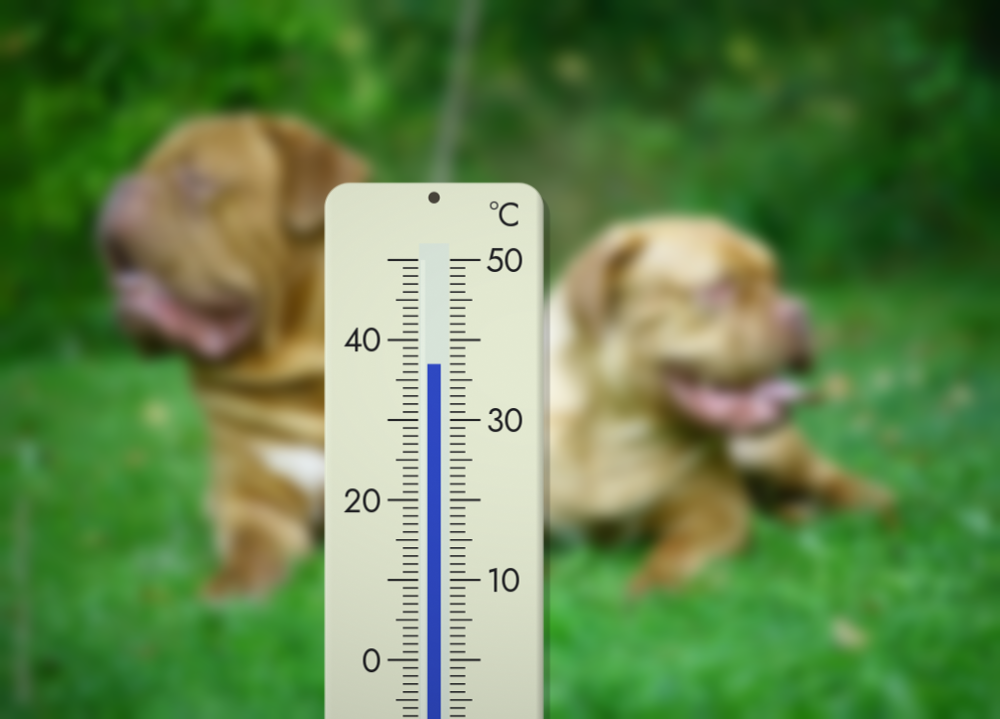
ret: 37°C
